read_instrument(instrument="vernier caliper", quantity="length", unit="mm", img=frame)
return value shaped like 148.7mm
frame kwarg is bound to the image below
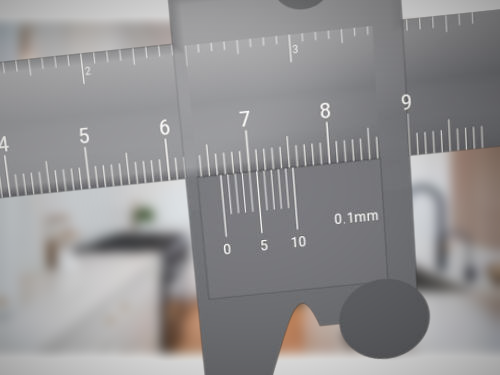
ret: 66.4mm
